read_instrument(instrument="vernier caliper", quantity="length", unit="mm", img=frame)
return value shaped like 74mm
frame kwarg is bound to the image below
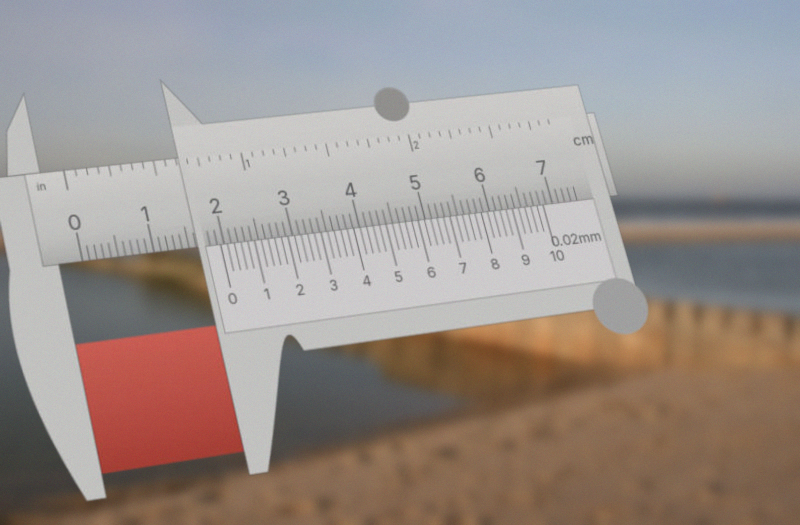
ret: 19.5mm
